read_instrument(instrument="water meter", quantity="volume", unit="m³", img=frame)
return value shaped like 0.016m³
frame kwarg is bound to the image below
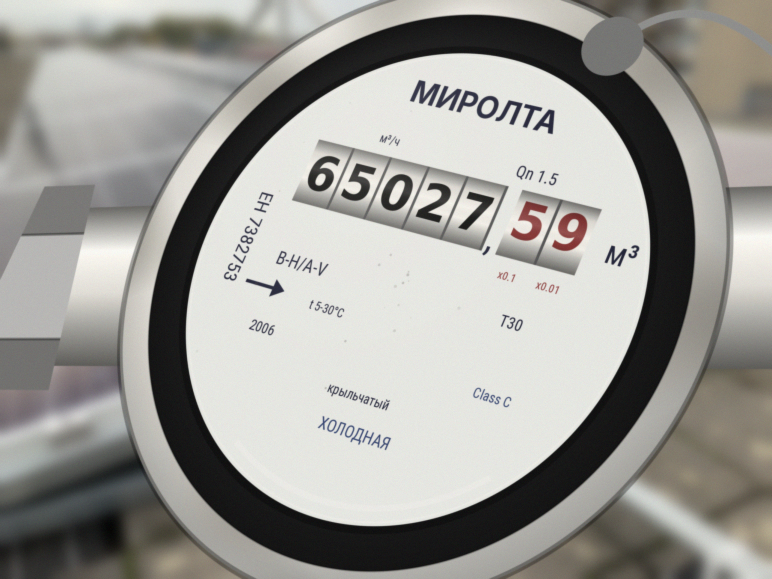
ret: 65027.59m³
